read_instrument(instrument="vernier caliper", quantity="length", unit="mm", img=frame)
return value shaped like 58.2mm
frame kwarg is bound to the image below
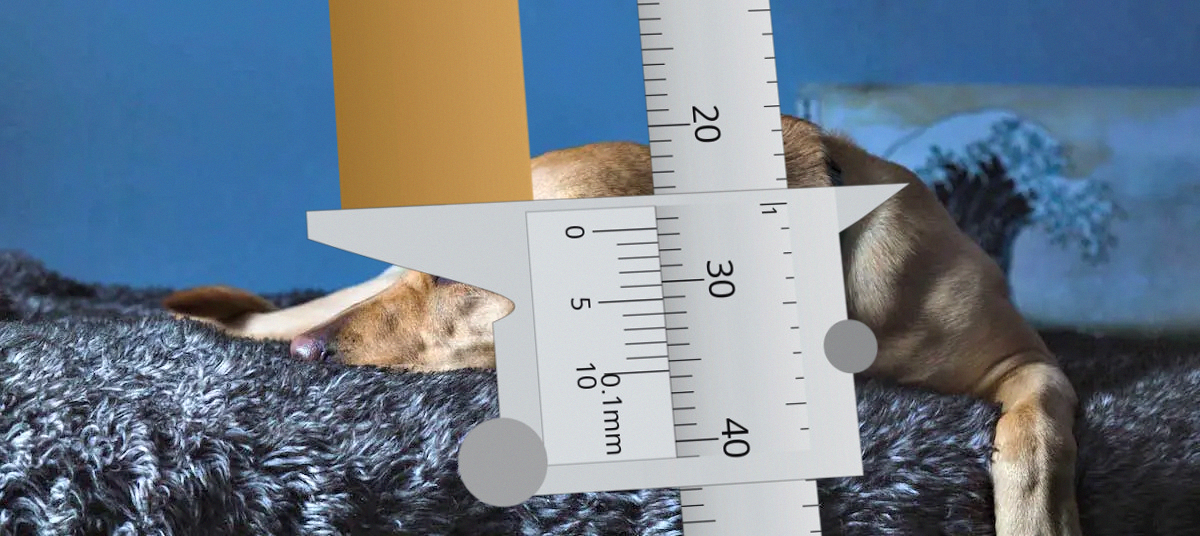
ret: 26.6mm
